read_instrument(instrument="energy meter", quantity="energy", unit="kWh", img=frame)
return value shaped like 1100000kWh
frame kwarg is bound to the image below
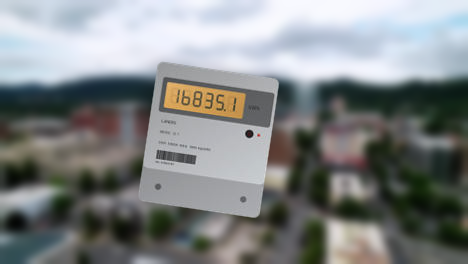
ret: 16835.1kWh
